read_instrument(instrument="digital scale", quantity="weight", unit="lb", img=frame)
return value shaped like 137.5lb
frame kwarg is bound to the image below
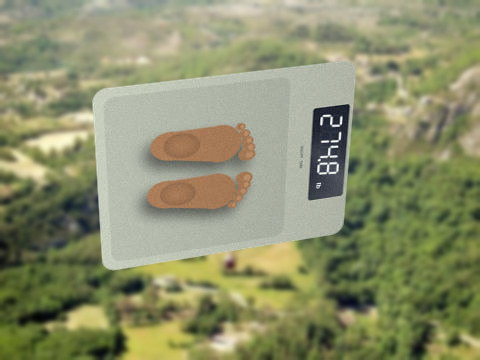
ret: 274.8lb
